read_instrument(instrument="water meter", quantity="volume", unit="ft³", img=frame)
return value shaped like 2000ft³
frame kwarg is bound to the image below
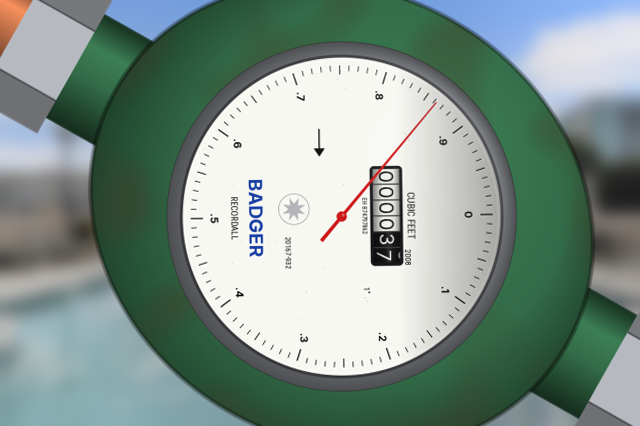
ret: 36.86ft³
